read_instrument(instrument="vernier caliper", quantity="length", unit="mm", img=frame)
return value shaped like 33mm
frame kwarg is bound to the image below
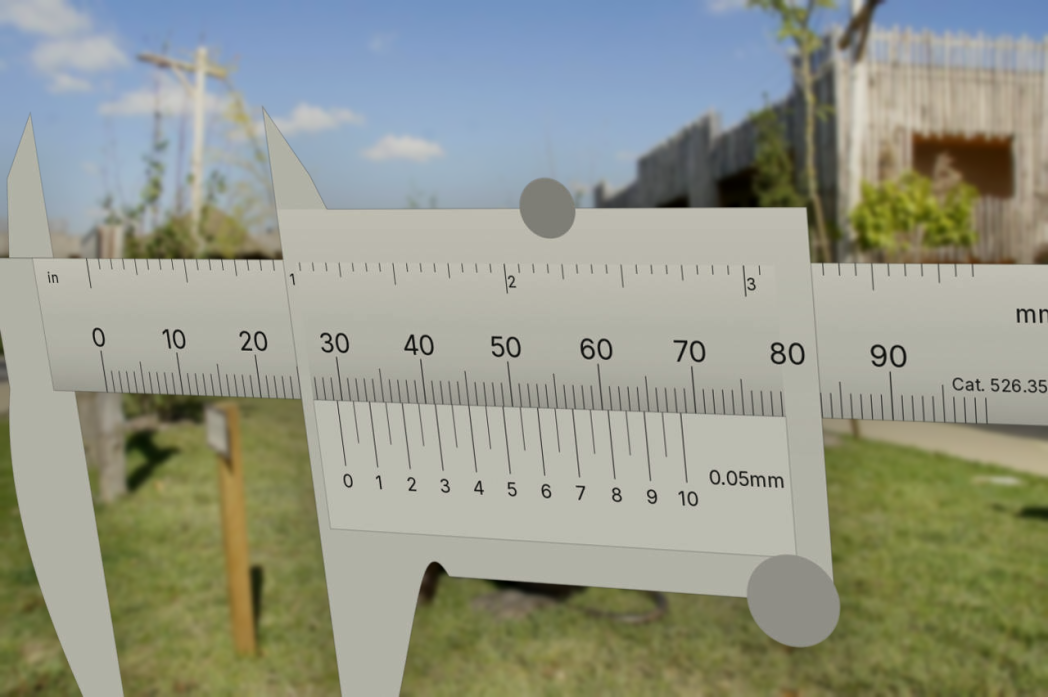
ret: 29.4mm
